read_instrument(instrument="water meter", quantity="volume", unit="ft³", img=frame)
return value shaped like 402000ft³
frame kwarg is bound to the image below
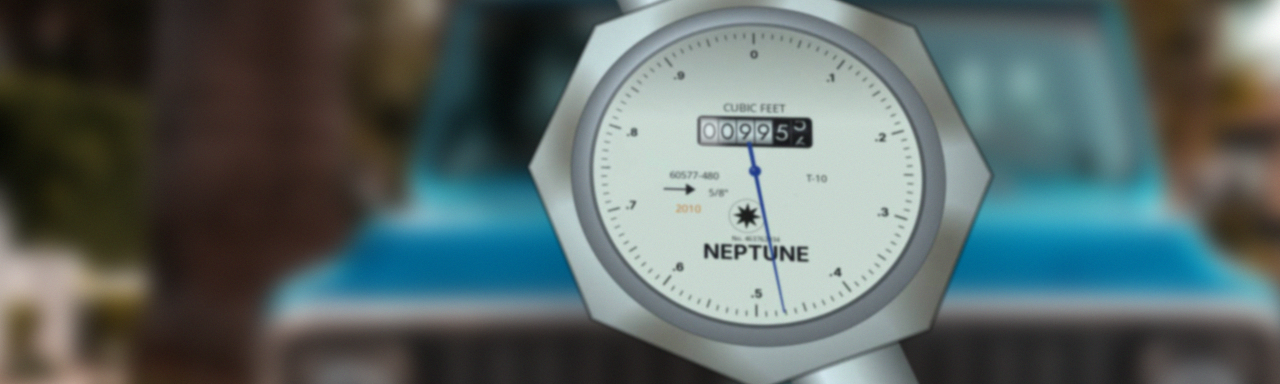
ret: 9955.47ft³
